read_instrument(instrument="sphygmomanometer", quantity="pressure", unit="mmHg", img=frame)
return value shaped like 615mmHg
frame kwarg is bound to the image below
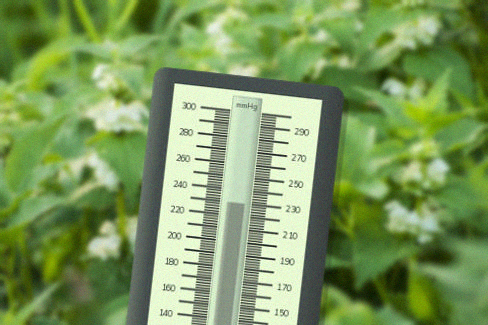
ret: 230mmHg
